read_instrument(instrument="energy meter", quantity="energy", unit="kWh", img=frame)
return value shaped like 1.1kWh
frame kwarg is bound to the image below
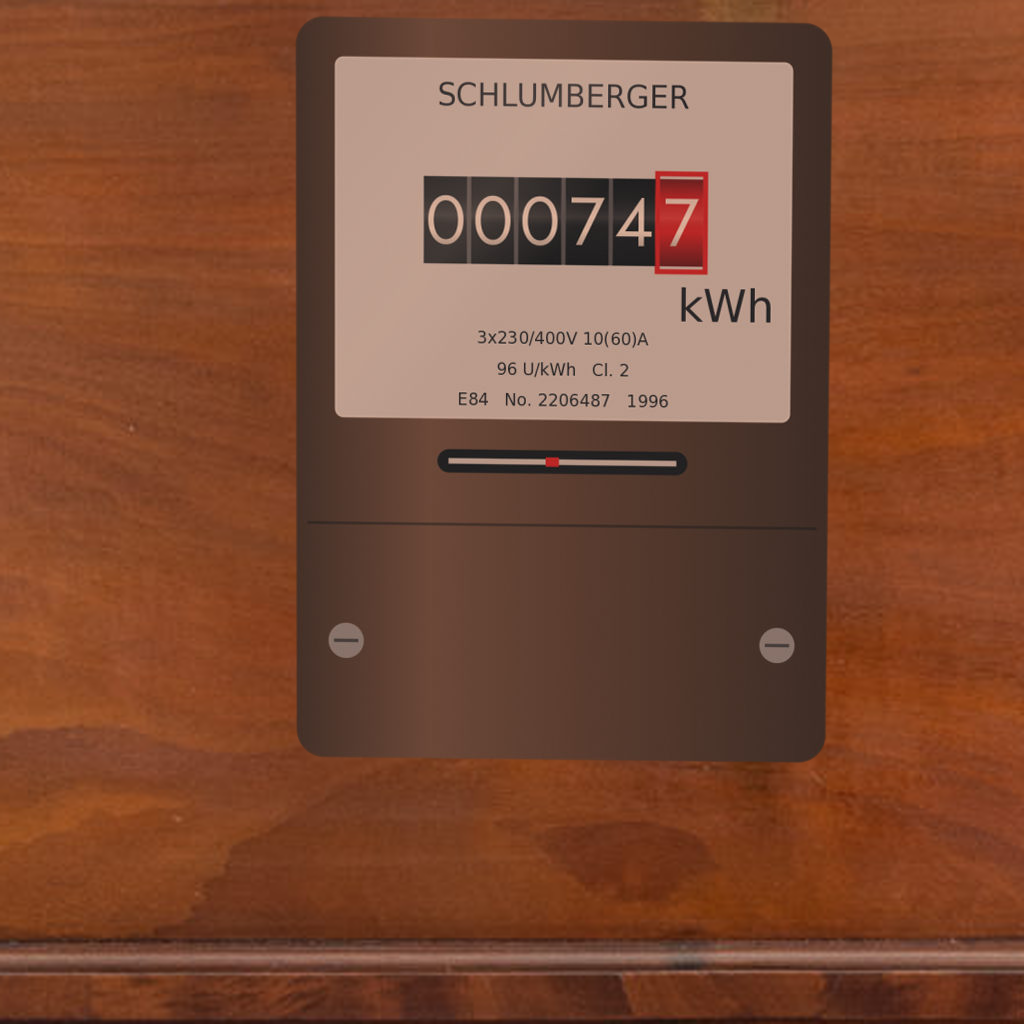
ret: 74.7kWh
